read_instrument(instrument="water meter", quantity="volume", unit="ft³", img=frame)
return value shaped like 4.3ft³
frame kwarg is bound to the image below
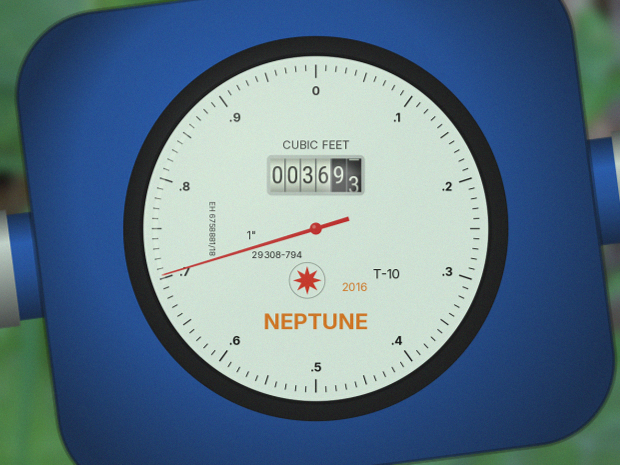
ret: 3692.70ft³
